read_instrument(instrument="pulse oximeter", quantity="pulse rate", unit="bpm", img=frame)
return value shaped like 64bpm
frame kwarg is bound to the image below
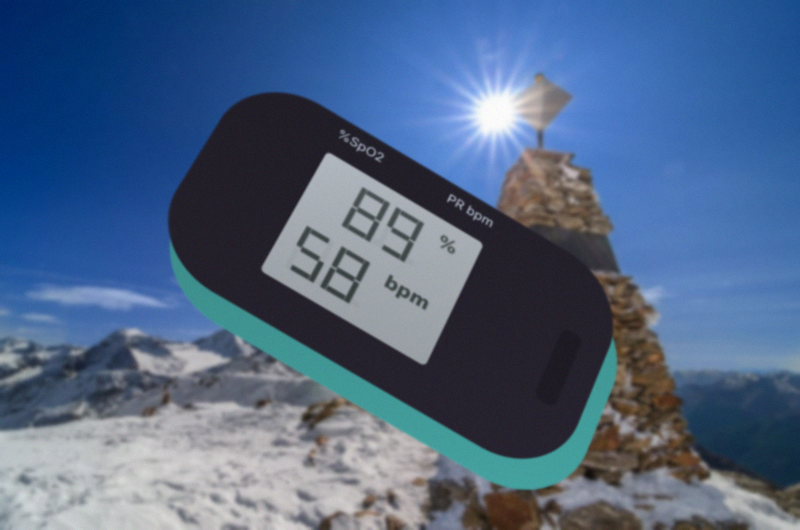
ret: 58bpm
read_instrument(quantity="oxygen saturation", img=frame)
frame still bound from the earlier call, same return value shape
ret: 89%
